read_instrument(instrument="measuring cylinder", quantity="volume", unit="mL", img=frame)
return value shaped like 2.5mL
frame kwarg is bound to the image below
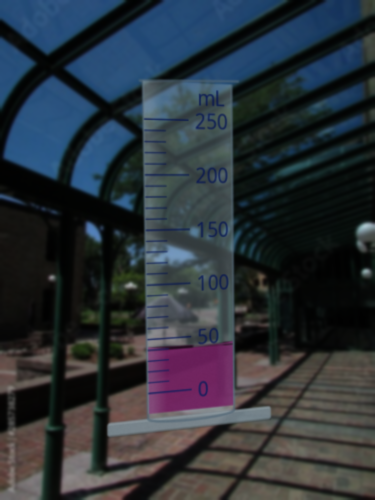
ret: 40mL
